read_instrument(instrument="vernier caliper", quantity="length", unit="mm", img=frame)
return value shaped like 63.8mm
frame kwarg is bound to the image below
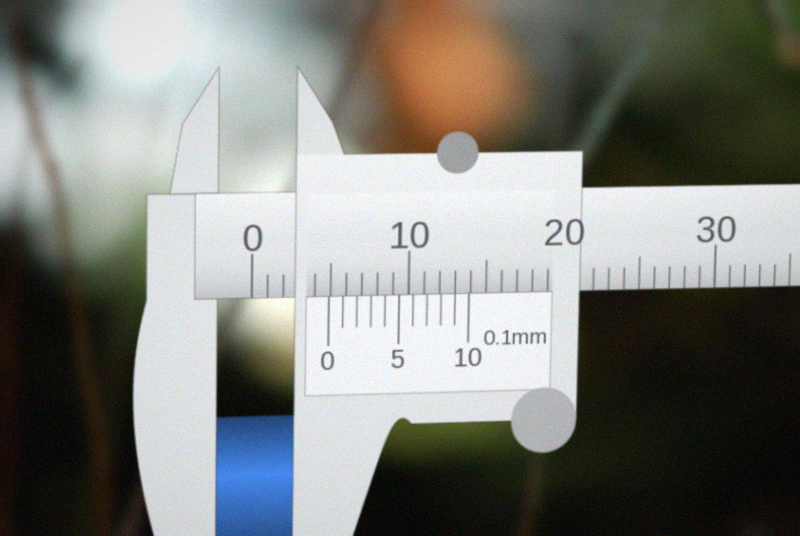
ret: 4.9mm
